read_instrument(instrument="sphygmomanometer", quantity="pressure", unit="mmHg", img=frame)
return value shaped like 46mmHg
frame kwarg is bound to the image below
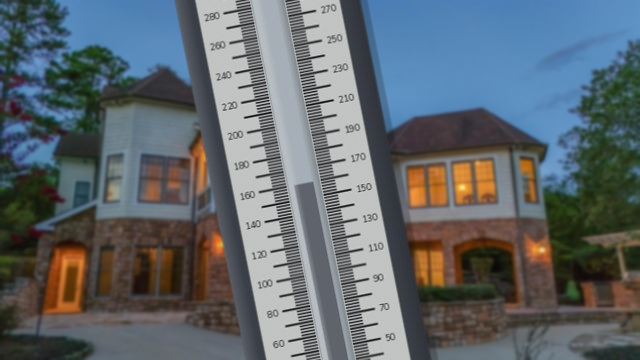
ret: 160mmHg
